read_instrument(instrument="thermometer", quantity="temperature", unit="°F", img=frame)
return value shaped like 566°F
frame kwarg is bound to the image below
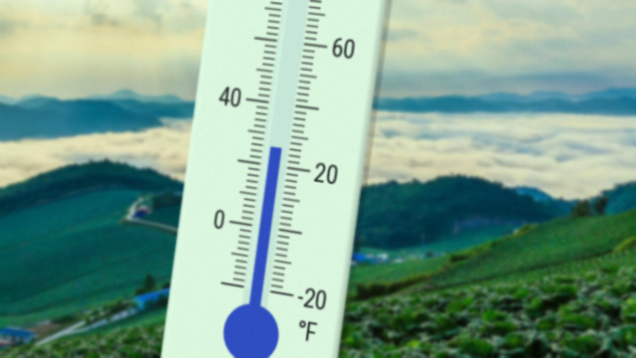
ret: 26°F
